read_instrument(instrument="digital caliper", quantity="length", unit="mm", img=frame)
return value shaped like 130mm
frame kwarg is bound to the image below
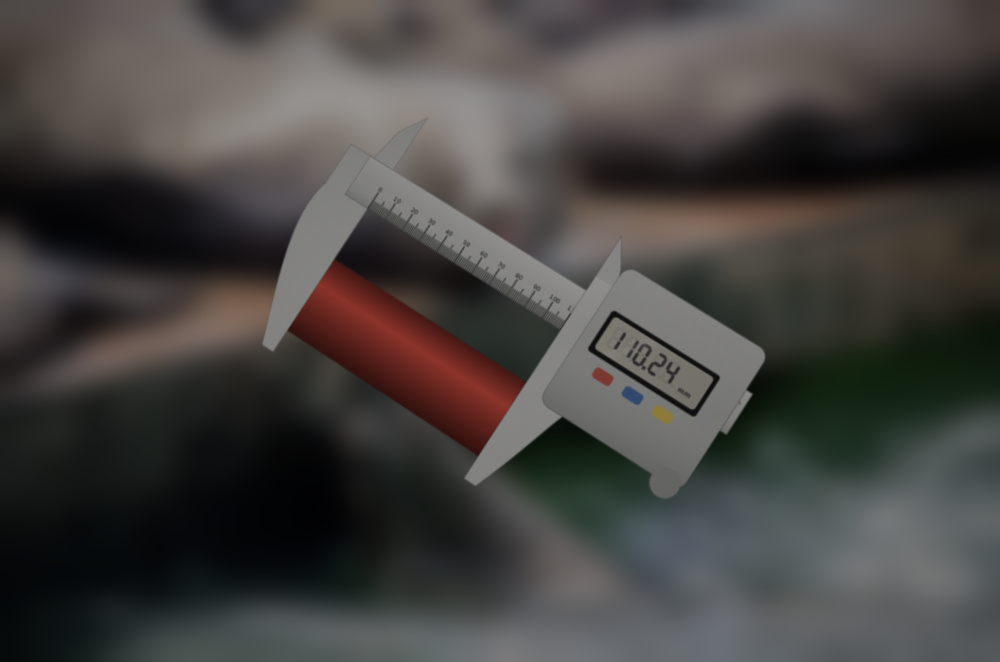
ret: 110.24mm
